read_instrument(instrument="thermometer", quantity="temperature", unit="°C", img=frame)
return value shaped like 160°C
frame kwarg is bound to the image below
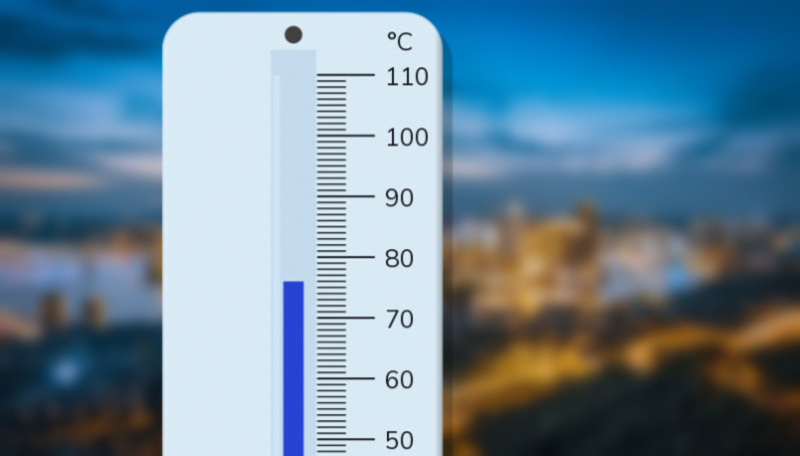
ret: 76°C
